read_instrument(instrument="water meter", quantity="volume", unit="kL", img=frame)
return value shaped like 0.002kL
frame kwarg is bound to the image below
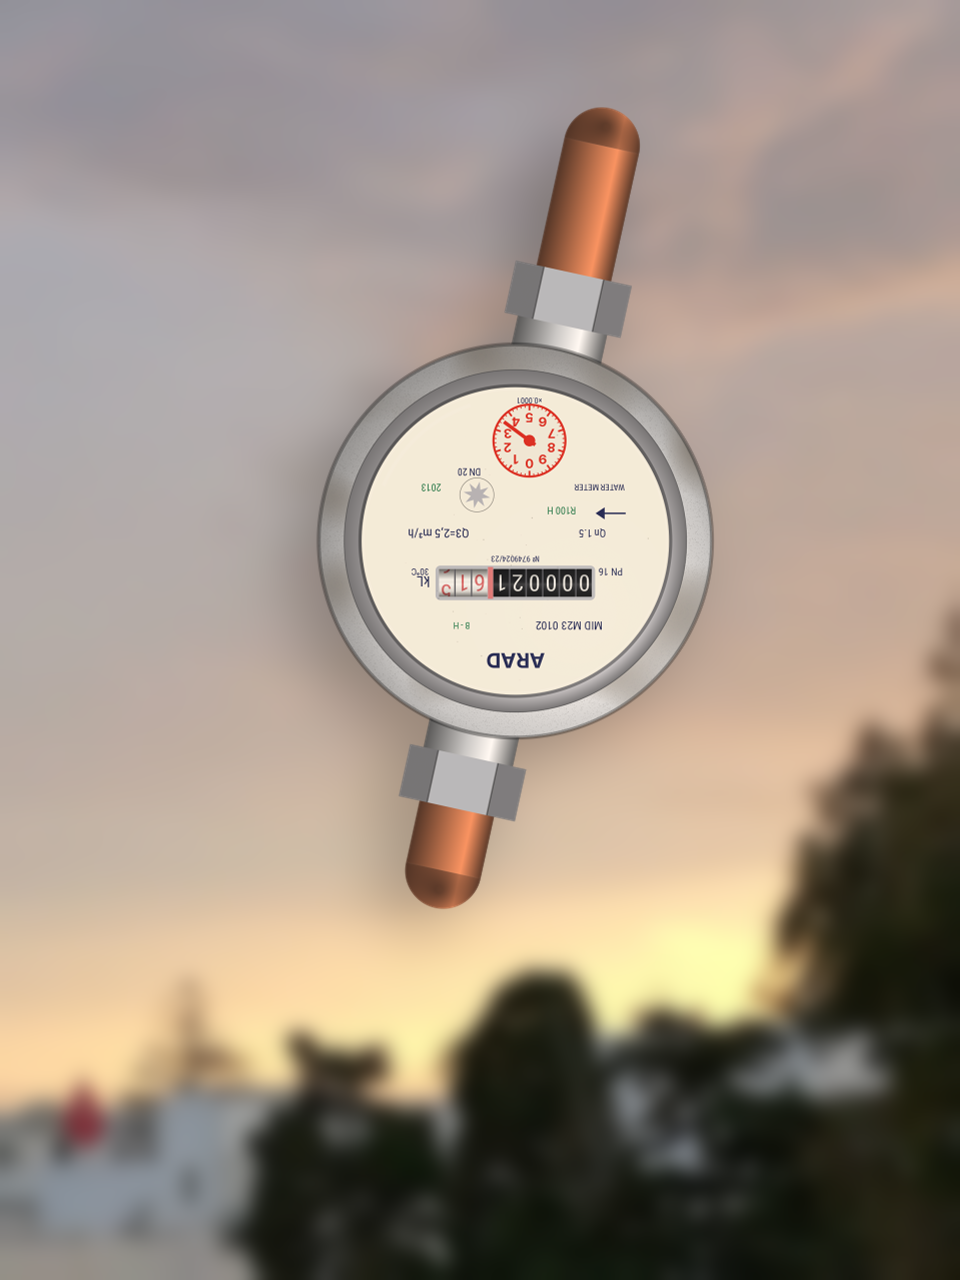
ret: 21.6153kL
